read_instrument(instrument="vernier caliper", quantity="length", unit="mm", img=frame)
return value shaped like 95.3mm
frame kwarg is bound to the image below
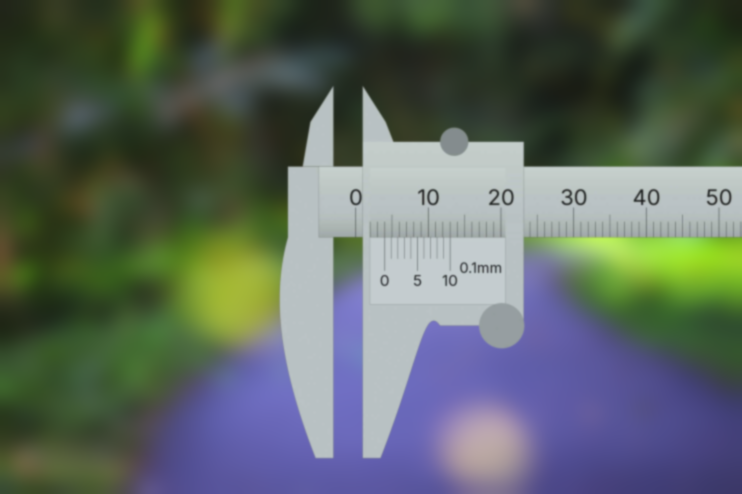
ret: 4.0mm
